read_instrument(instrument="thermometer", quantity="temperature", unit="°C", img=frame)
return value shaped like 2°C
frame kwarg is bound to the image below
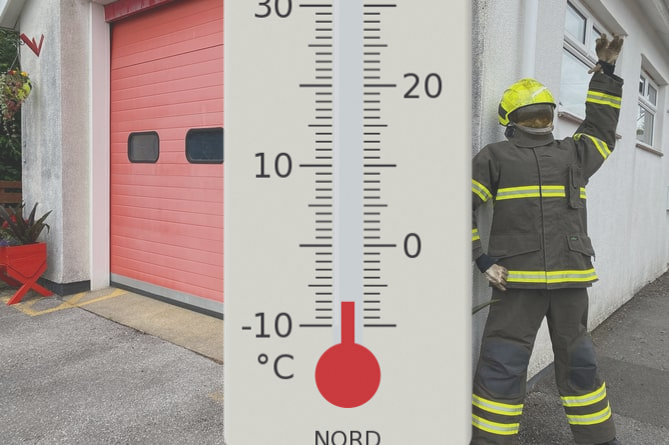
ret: -7°C
